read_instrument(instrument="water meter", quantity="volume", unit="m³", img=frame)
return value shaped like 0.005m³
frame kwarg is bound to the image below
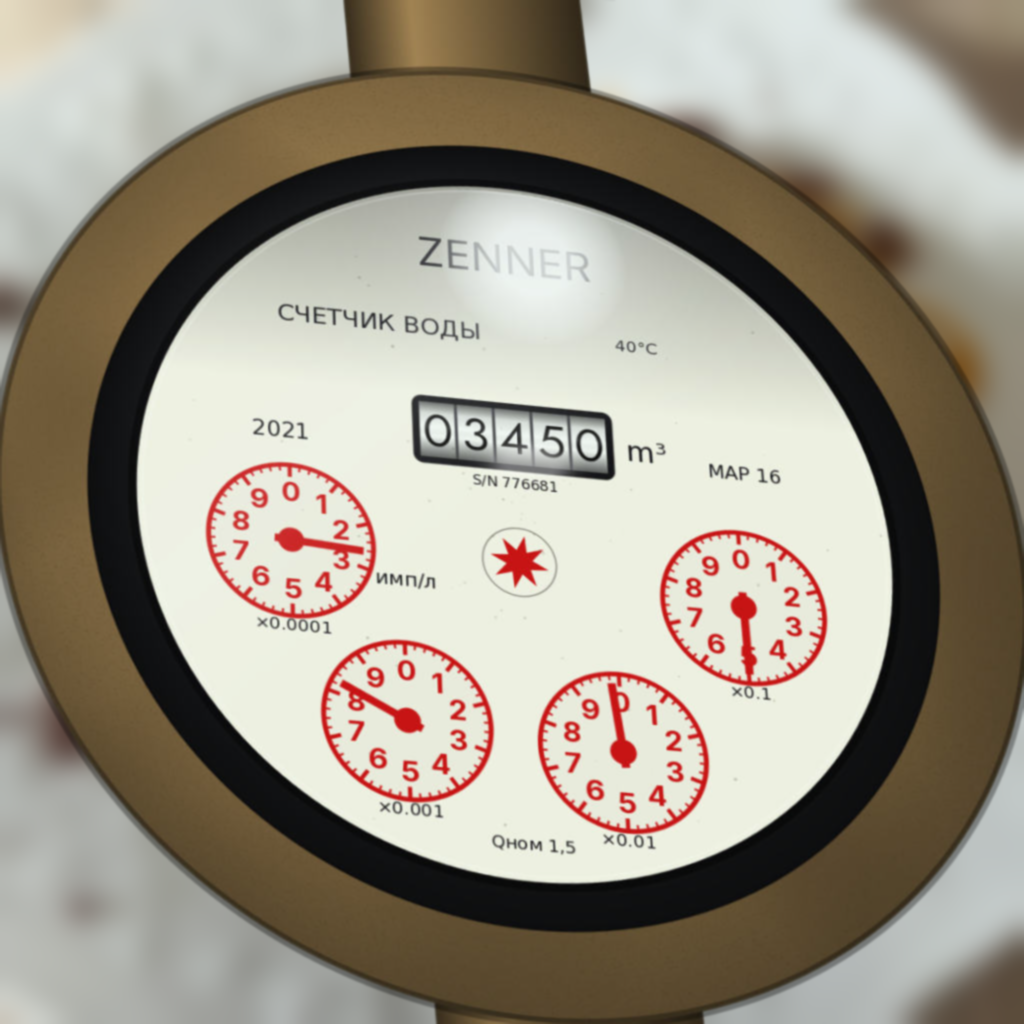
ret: 3450.4982m³
